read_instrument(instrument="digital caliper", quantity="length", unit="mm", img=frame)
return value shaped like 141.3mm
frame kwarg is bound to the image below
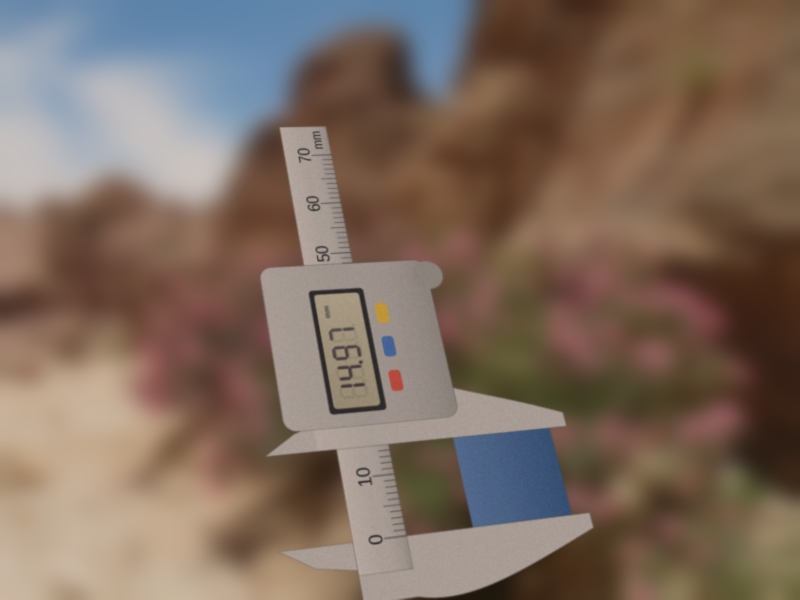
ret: 14.97mm
